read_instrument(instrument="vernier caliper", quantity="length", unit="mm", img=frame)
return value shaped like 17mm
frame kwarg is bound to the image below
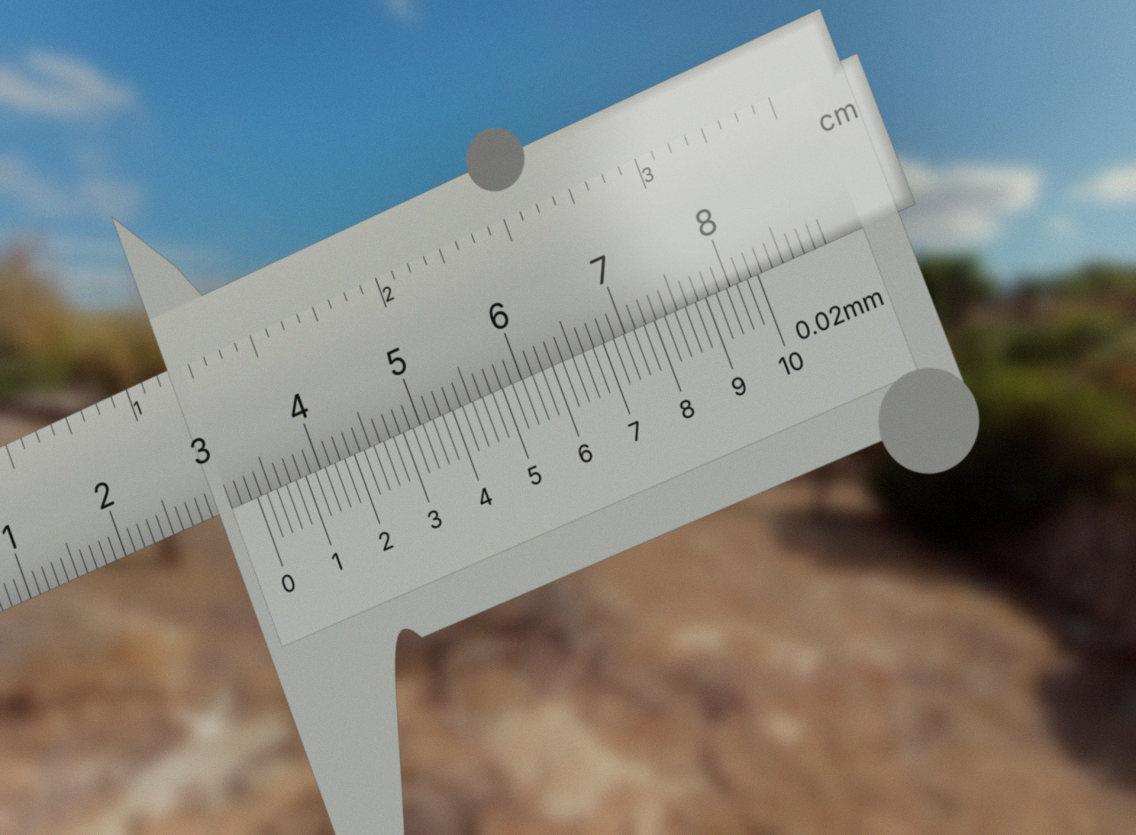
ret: 33.6mm
